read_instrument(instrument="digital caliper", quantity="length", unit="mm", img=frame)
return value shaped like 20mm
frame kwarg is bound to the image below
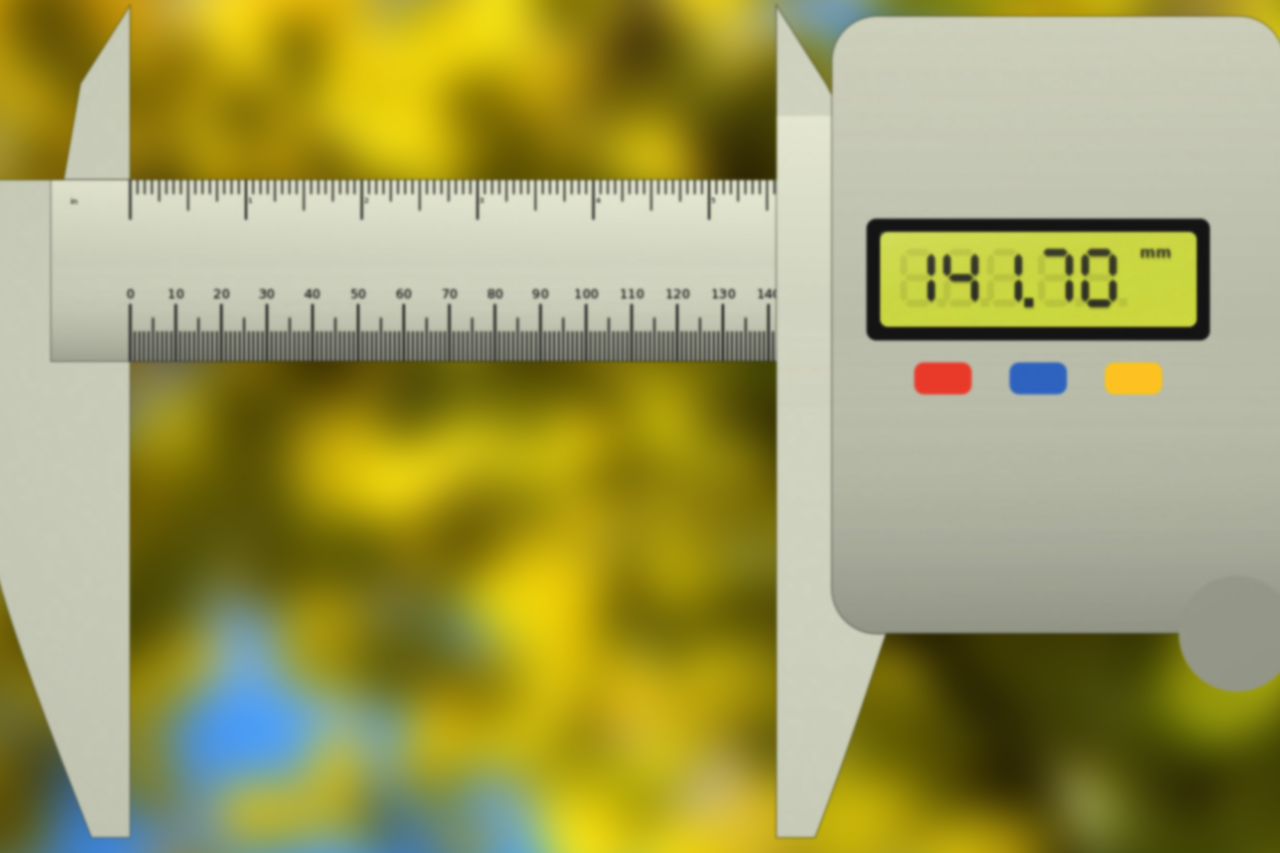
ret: 141.70mm
